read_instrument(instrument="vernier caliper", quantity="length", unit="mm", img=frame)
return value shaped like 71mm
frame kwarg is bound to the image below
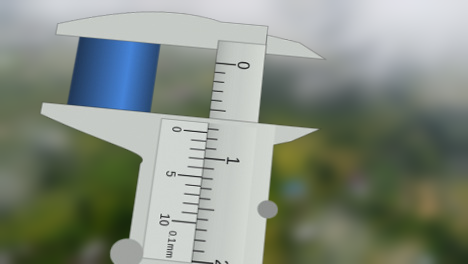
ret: 7.4mm
